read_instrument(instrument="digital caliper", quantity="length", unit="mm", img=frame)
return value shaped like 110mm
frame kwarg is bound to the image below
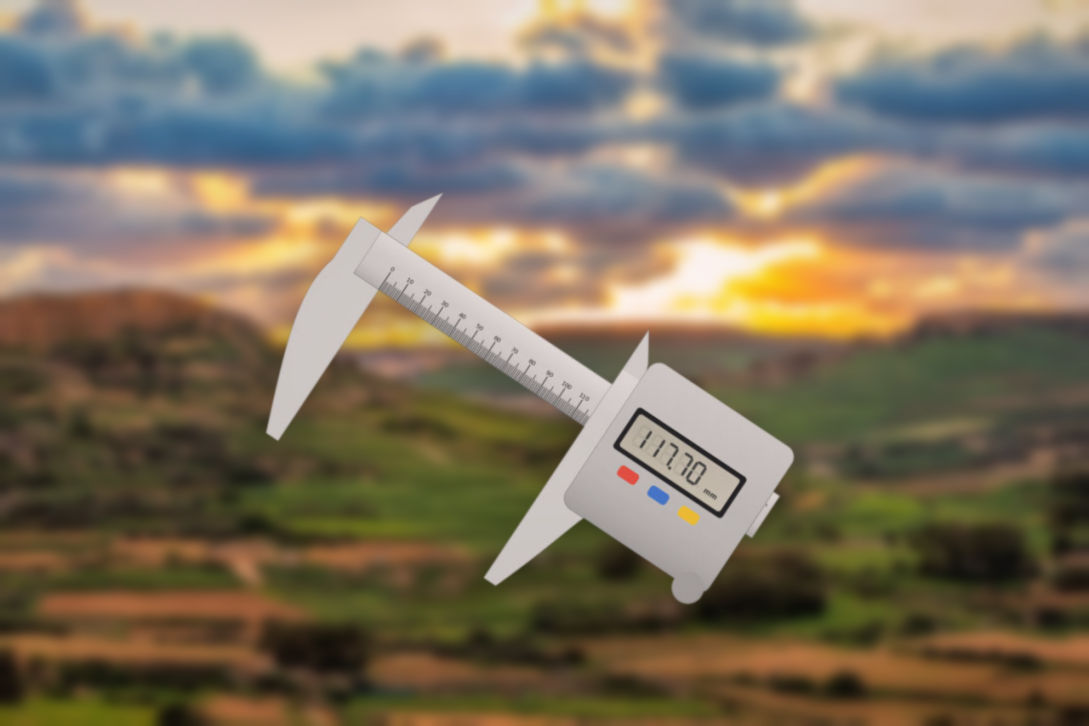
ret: 117.70mm
